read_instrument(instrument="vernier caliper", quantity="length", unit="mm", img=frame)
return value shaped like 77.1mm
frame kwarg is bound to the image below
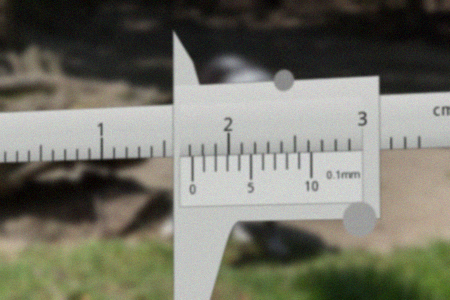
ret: 17.2mm
